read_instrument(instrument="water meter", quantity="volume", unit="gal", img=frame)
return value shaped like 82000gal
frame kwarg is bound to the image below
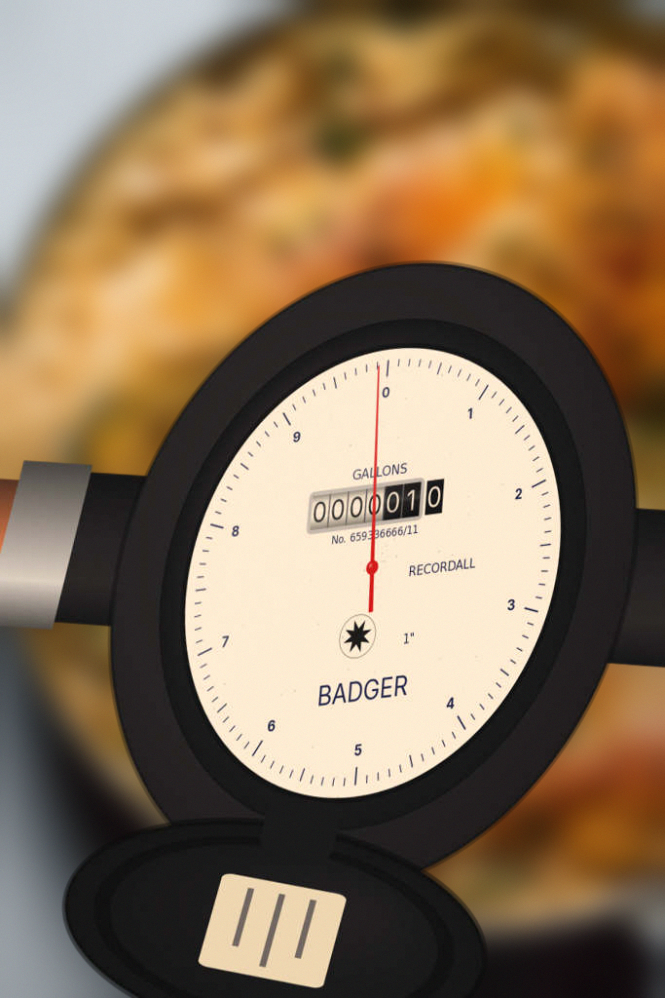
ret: 9.9gal
